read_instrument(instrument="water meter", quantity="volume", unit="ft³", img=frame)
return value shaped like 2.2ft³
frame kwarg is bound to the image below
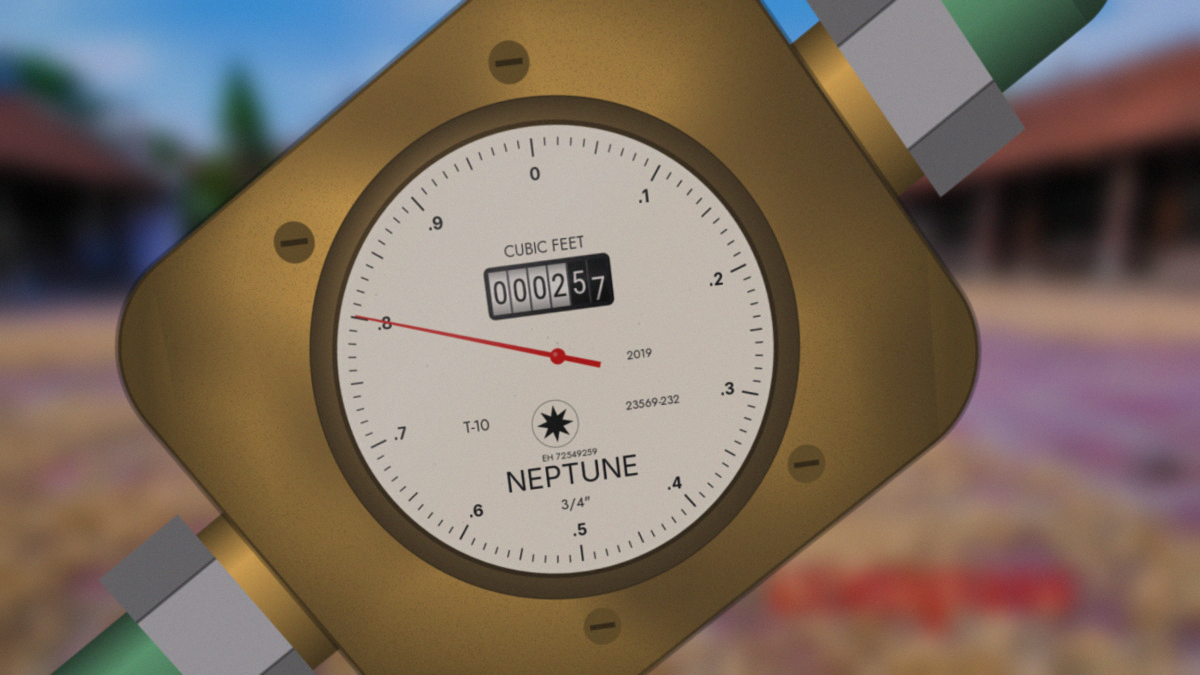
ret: 256.80ft³
